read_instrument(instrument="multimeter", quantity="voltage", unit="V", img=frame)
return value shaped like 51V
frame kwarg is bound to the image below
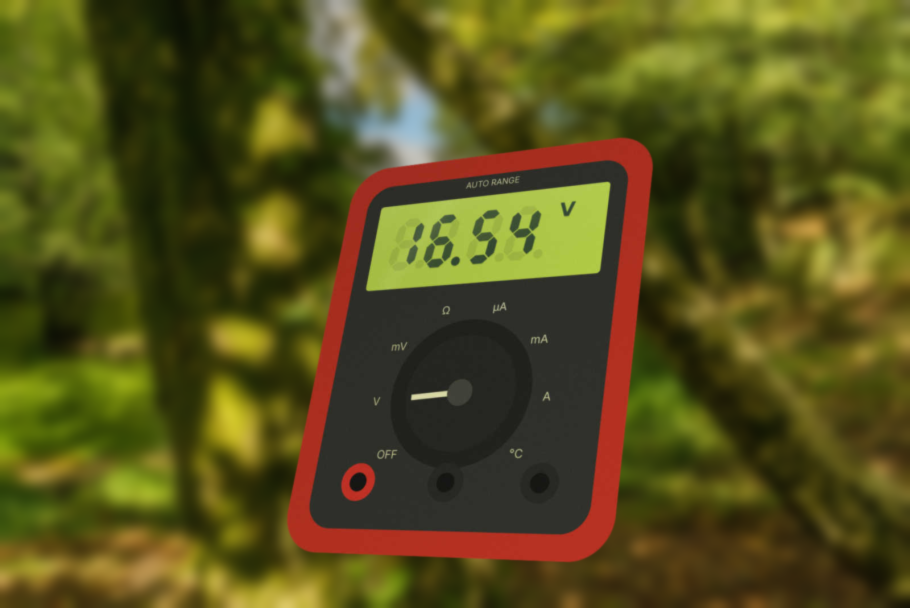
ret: 16.54V
